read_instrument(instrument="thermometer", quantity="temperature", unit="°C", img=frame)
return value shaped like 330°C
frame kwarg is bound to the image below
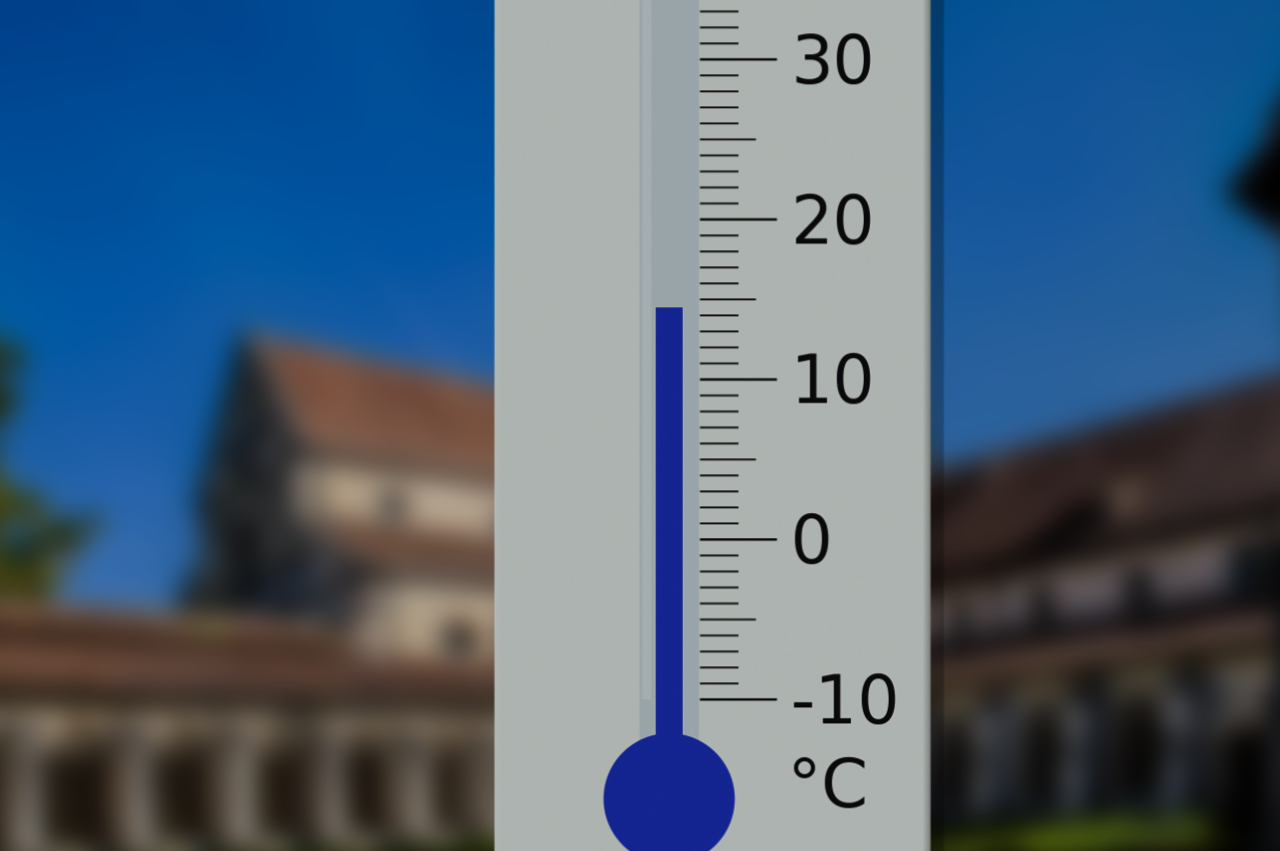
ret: 14.5°C
